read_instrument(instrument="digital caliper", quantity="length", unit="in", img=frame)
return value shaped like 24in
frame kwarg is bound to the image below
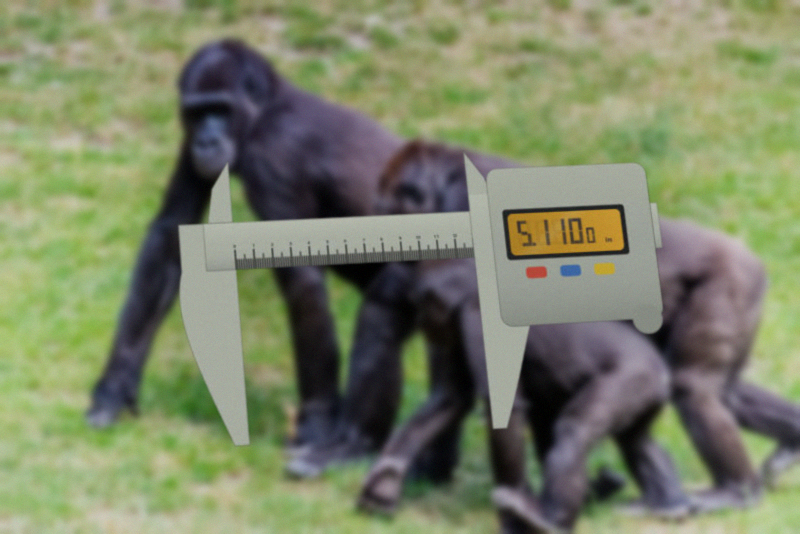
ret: 5.1100in
